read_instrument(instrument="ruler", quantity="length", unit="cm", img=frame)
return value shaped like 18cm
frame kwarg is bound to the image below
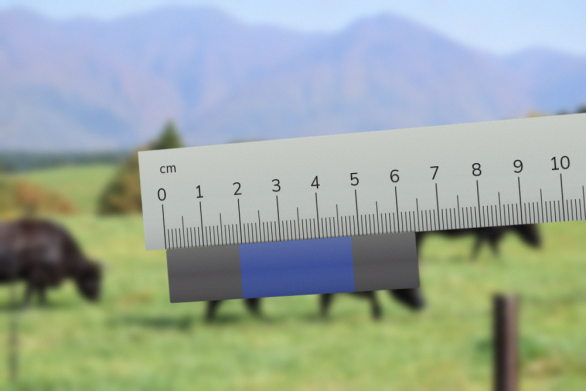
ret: 6.4cm
